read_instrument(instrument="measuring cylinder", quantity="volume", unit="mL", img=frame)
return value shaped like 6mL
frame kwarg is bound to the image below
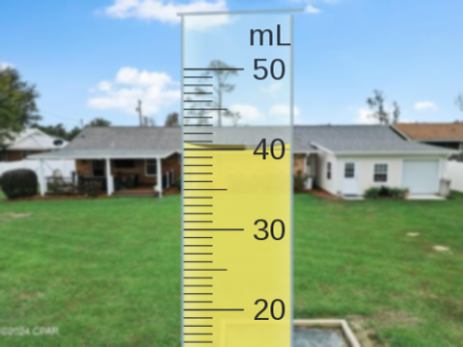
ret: 40mL
